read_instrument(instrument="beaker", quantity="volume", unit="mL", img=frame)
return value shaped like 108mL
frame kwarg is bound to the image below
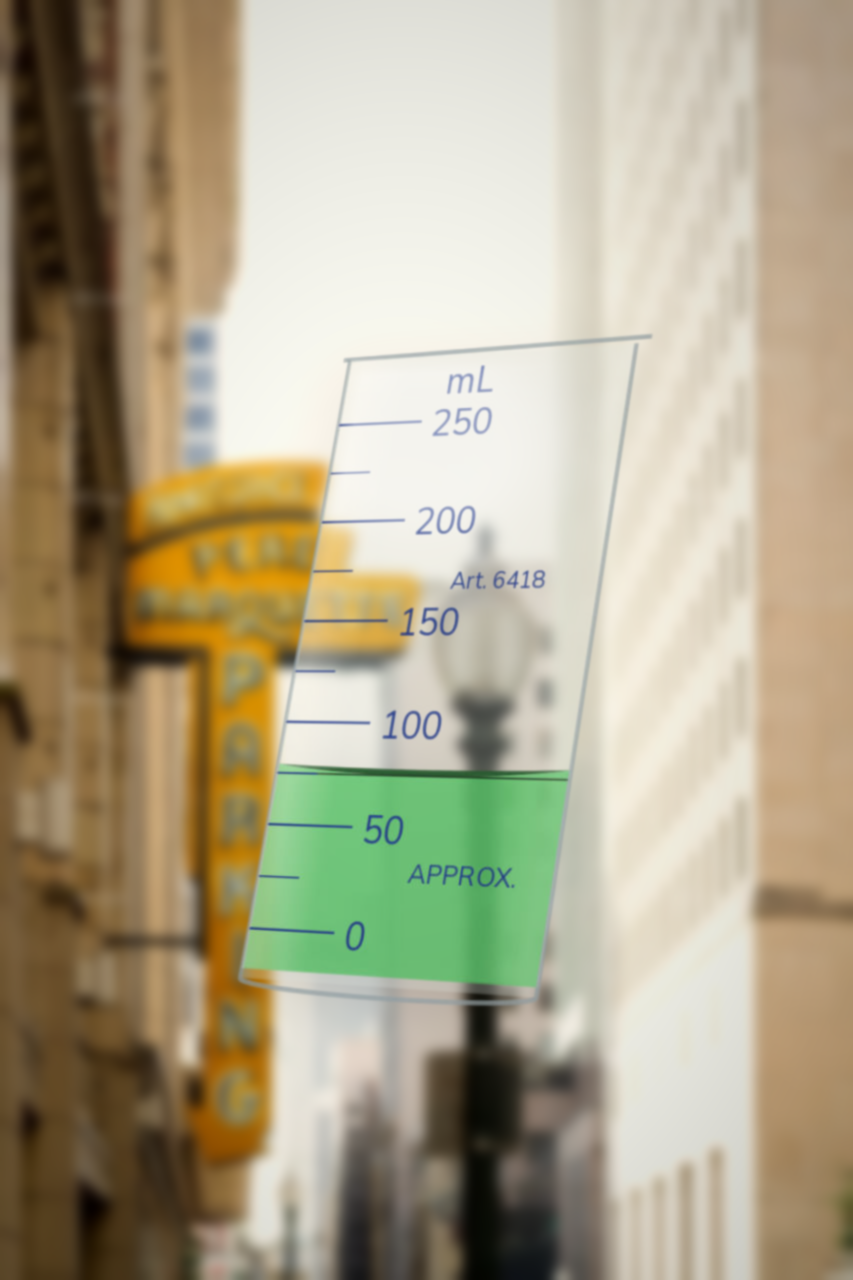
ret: 75mL
